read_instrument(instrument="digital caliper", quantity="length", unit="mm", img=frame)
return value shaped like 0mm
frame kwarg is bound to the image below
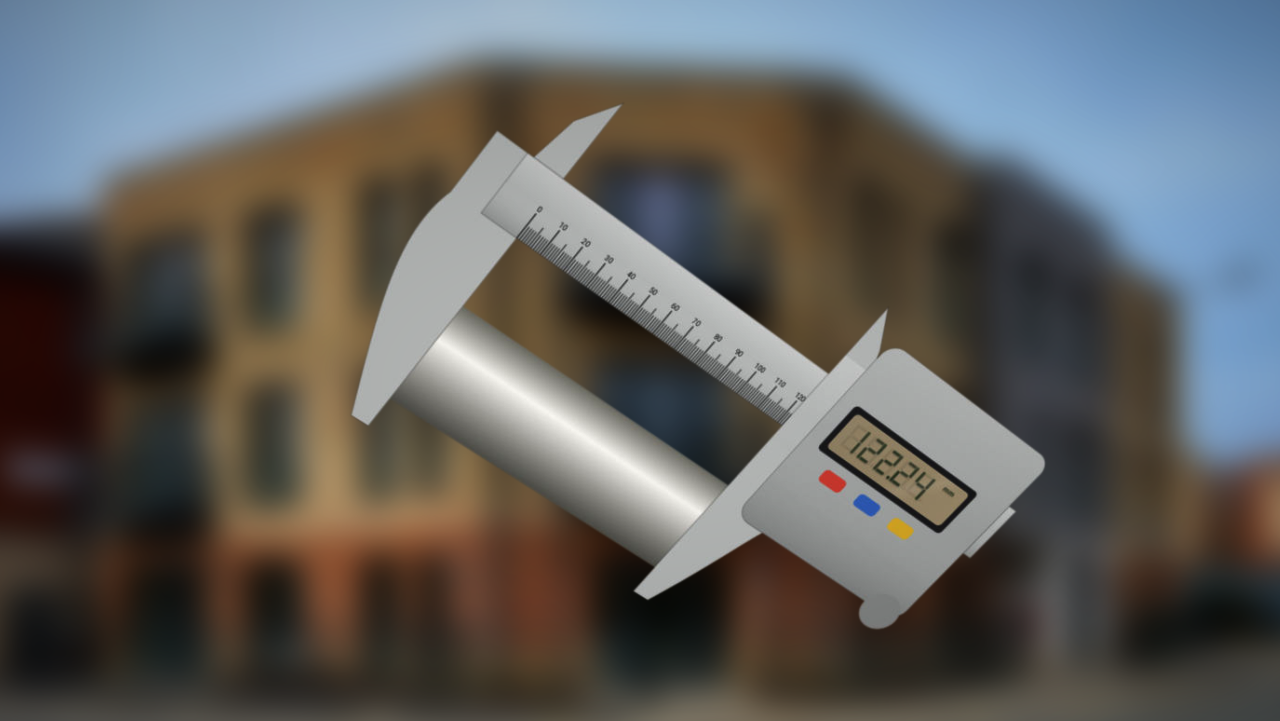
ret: 122.24mm
